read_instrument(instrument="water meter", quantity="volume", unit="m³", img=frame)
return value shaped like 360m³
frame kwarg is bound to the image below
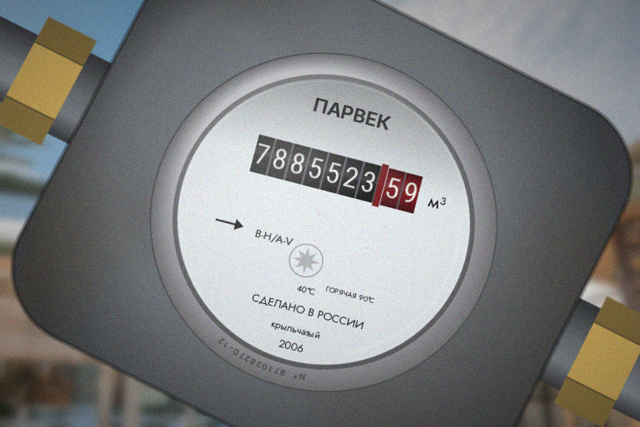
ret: 7885523.59m³
